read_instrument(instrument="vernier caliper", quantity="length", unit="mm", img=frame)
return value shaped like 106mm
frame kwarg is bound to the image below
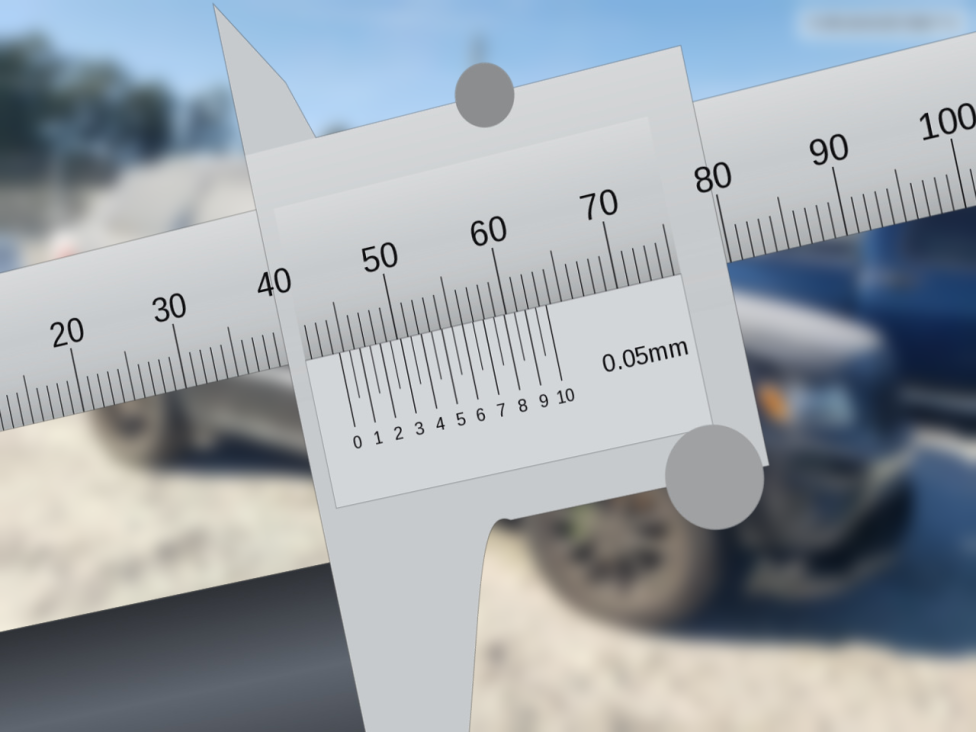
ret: 44.6mm
